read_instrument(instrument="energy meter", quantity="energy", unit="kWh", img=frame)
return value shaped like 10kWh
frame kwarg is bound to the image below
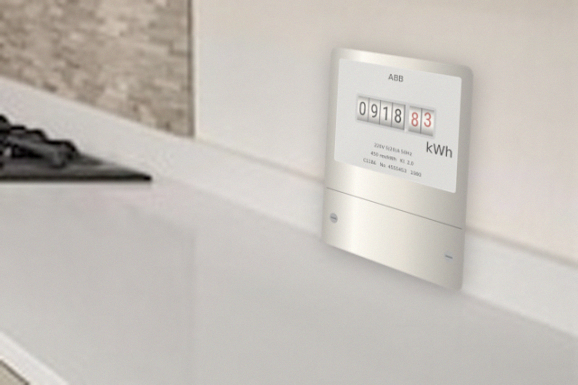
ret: 918.83kWh
